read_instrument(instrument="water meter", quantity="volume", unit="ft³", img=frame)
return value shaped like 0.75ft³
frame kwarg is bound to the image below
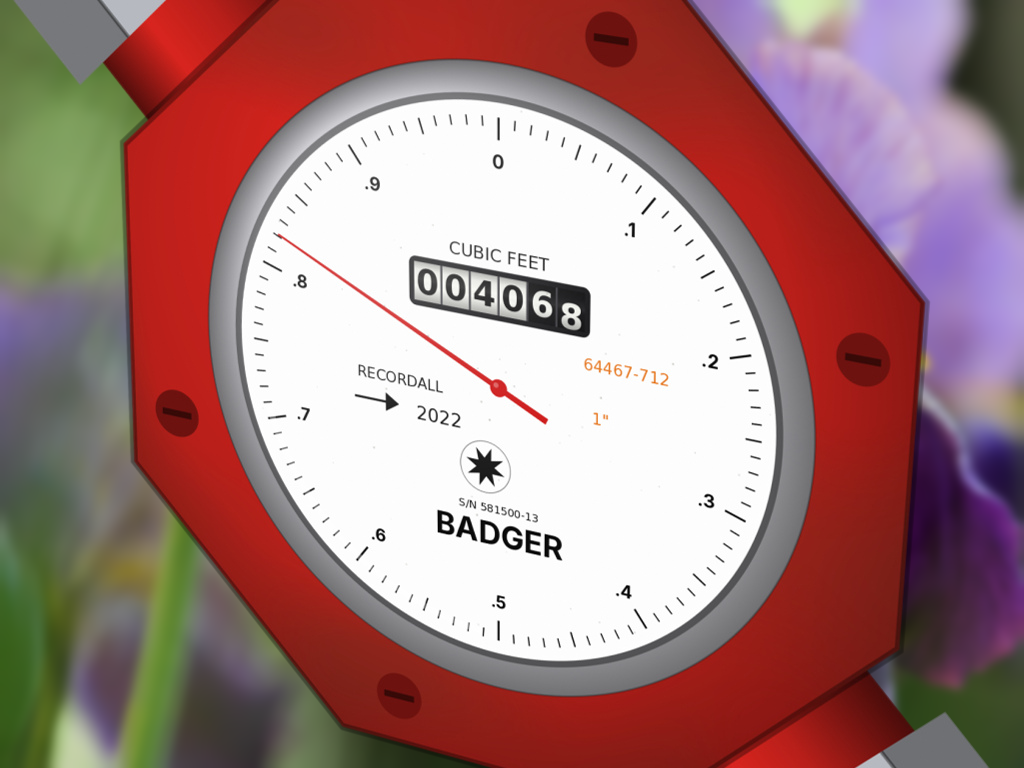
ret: 4067.82ft³
